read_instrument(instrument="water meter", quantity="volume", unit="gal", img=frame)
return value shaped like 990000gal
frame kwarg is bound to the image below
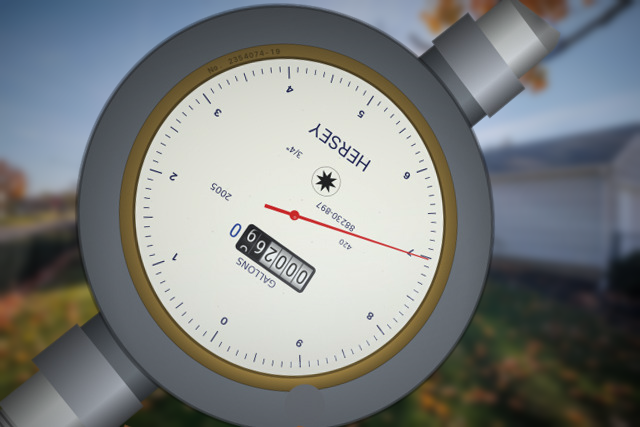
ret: 2687.0gal
